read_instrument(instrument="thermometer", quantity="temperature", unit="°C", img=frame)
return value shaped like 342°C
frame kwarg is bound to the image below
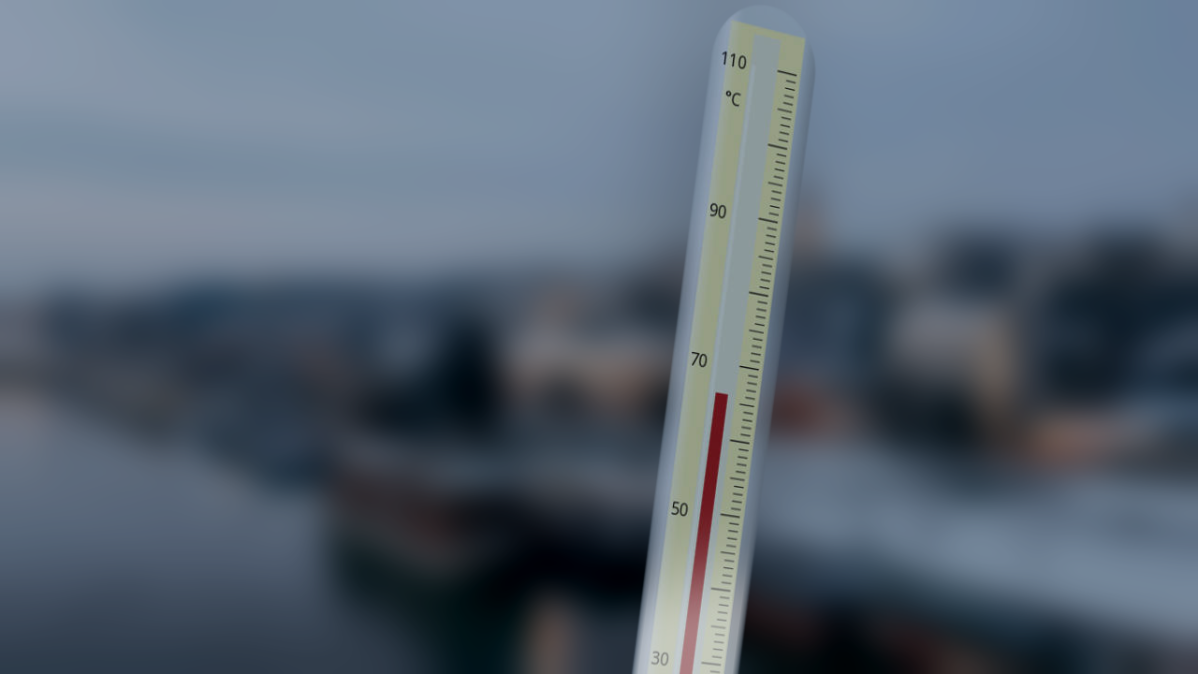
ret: 66°C
